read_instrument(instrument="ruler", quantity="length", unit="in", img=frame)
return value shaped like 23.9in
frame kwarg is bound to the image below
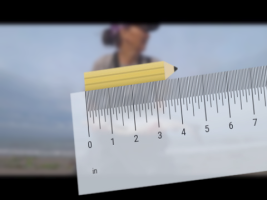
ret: 4in
